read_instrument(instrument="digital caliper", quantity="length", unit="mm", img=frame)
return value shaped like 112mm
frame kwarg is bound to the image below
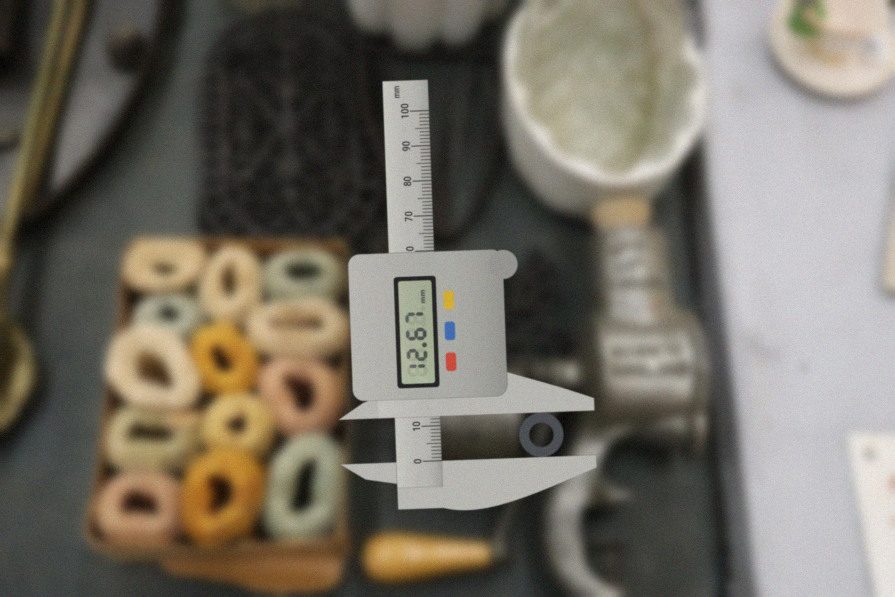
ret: 12.67mm
